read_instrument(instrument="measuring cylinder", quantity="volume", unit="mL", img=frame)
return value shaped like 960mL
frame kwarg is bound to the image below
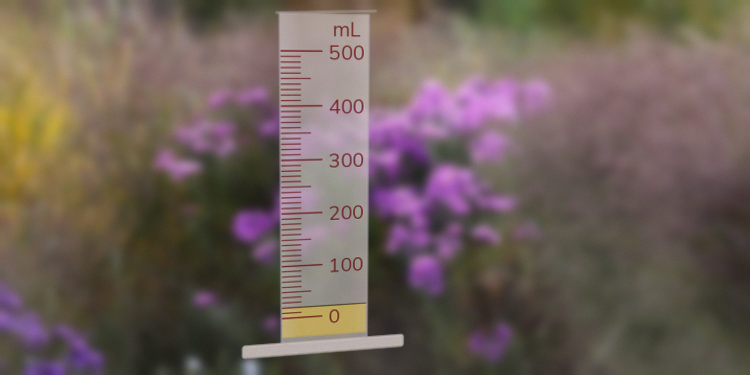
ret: 20mL
